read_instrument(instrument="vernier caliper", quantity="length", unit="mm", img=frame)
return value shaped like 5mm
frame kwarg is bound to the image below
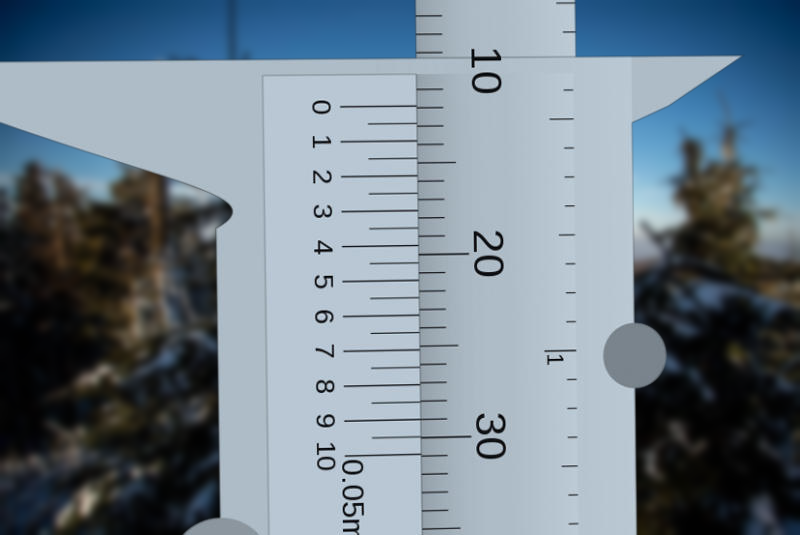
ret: 11.9mm
